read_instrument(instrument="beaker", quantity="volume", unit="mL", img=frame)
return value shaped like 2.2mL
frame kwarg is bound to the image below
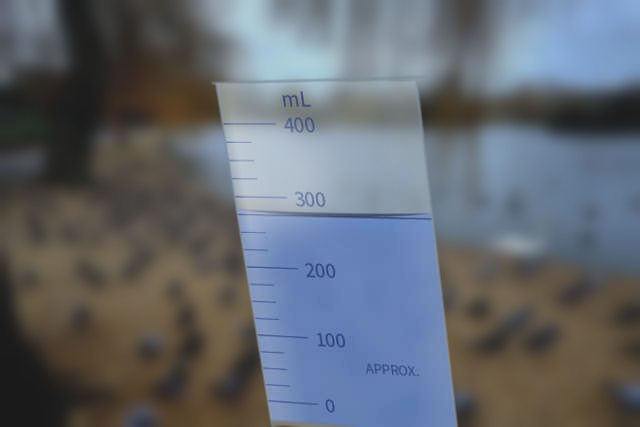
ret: 275mL
